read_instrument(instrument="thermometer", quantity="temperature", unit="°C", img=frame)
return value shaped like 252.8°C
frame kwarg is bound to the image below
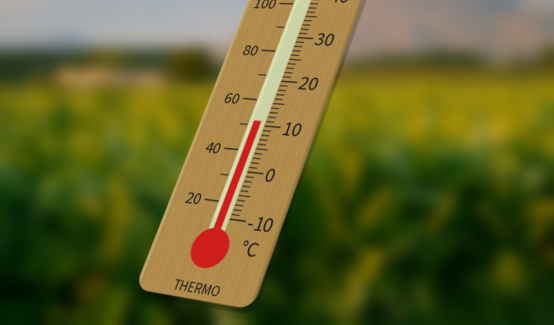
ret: 11°C
